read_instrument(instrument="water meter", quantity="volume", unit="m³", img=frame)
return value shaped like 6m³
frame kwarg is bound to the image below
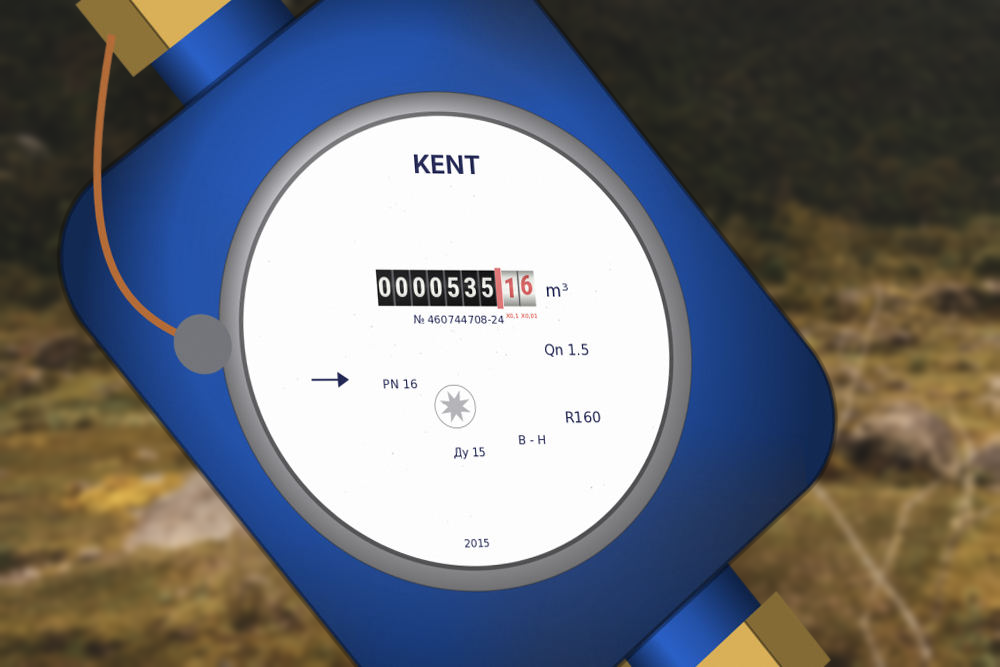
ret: 535.16m³
